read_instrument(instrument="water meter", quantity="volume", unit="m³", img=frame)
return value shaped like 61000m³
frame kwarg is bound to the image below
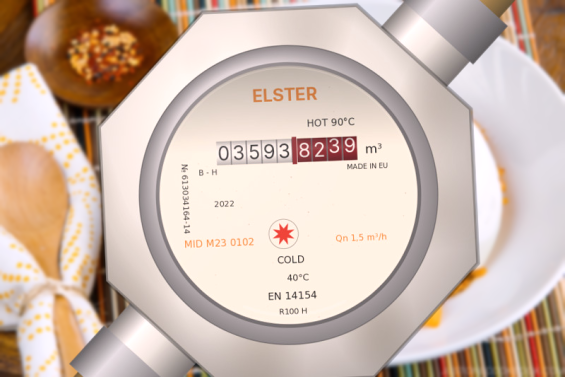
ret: 3593.8239m³
